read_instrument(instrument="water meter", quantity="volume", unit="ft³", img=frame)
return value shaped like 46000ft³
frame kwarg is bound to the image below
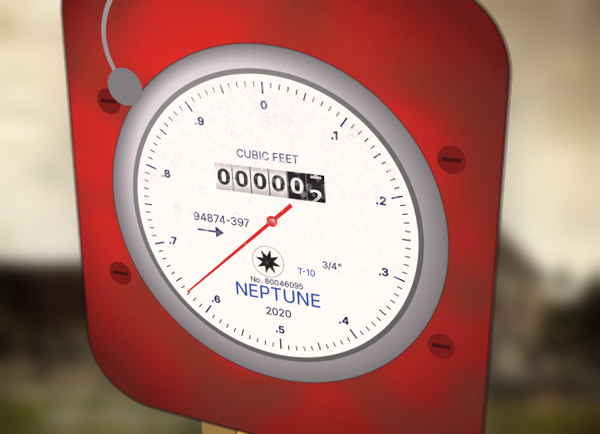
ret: 1.63ft³
